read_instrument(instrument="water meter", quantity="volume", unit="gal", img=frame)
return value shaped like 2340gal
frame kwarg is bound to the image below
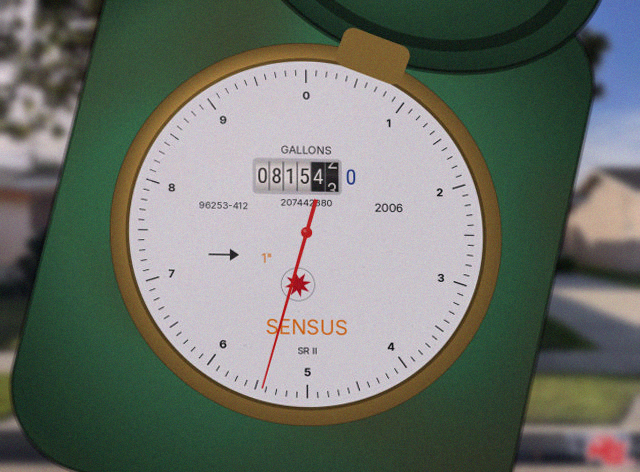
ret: 815425.4gal
